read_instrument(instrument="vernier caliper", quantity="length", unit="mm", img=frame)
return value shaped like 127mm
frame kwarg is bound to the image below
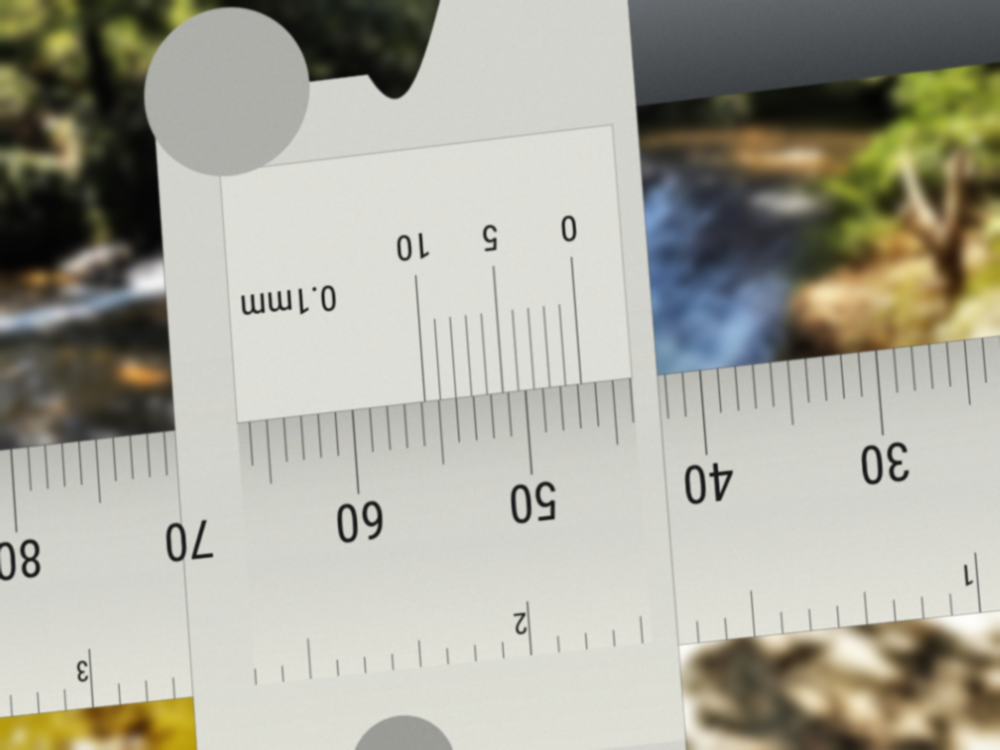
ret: 46.8mm
